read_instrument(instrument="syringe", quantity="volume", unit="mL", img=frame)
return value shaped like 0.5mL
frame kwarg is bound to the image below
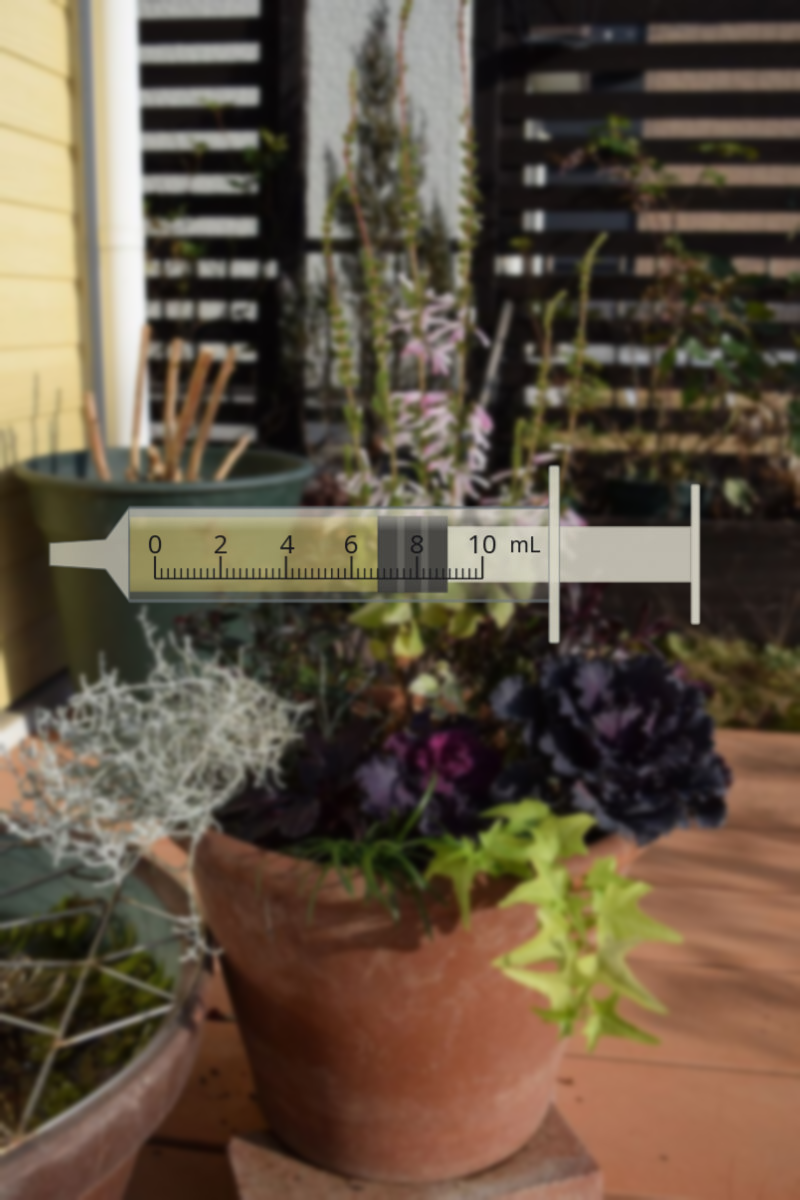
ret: 6.8mL
